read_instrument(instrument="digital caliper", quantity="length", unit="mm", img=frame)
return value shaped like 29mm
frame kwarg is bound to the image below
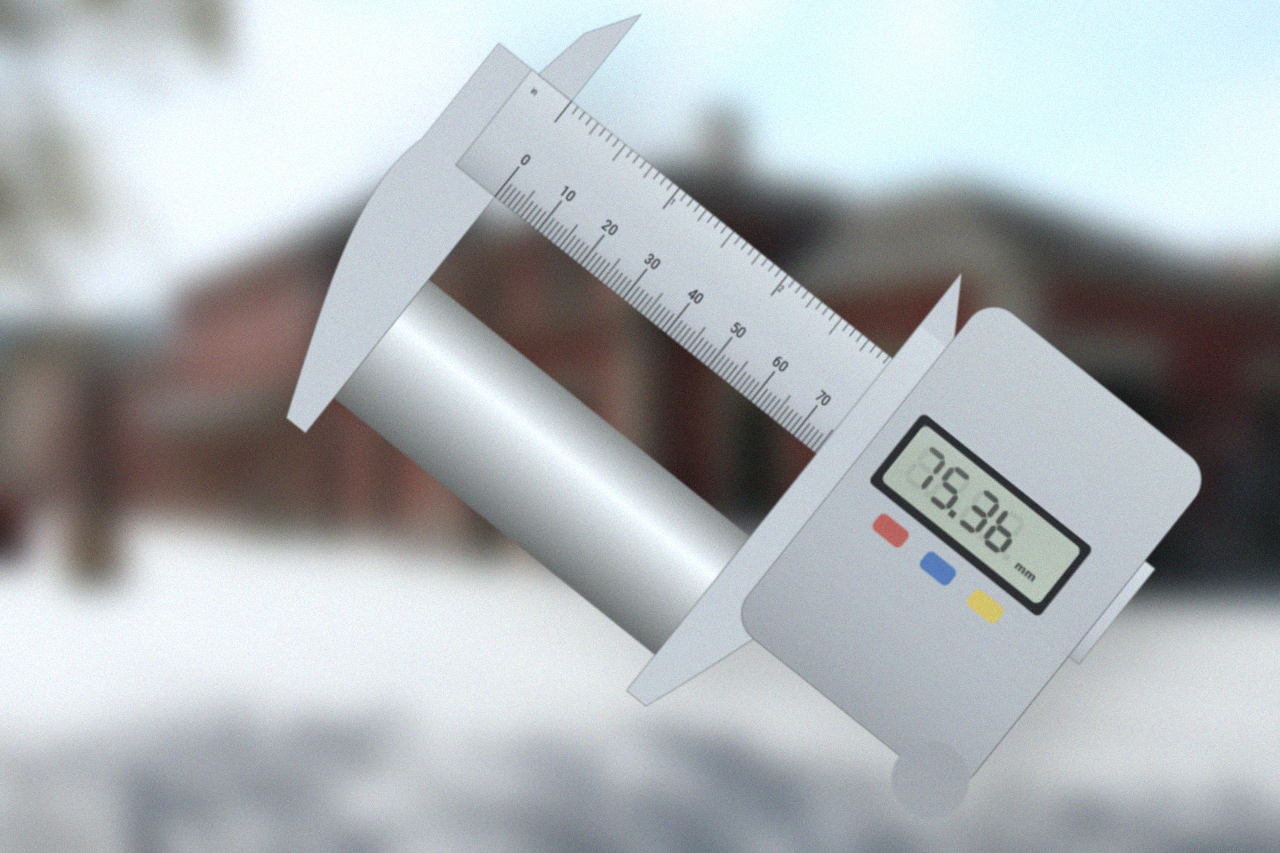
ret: 75.36mm
